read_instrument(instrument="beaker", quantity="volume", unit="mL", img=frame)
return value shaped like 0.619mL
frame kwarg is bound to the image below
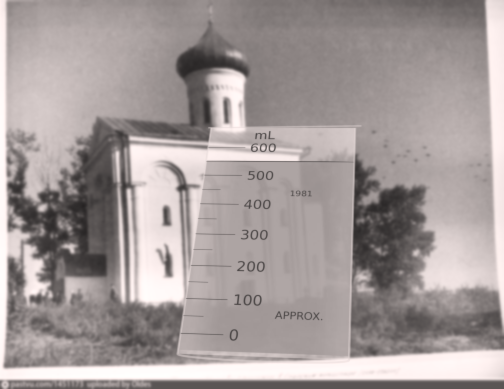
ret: 550mL
